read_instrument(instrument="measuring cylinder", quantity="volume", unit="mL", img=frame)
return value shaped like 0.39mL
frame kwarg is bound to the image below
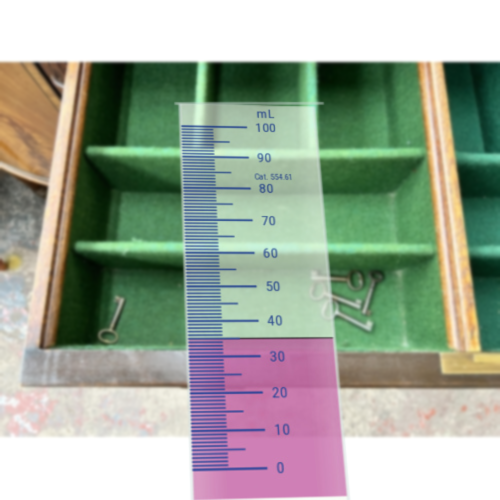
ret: 35mL
